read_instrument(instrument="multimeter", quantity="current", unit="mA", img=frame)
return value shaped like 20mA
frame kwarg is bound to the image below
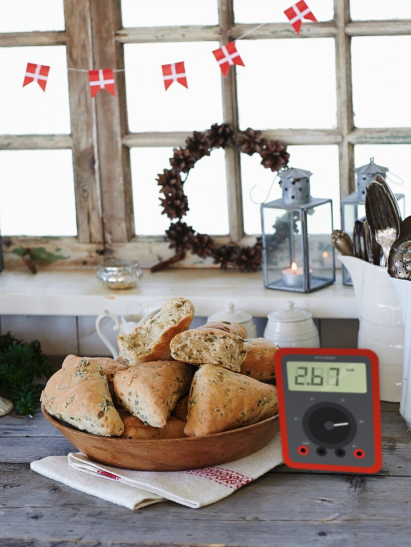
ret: 2.67mA
